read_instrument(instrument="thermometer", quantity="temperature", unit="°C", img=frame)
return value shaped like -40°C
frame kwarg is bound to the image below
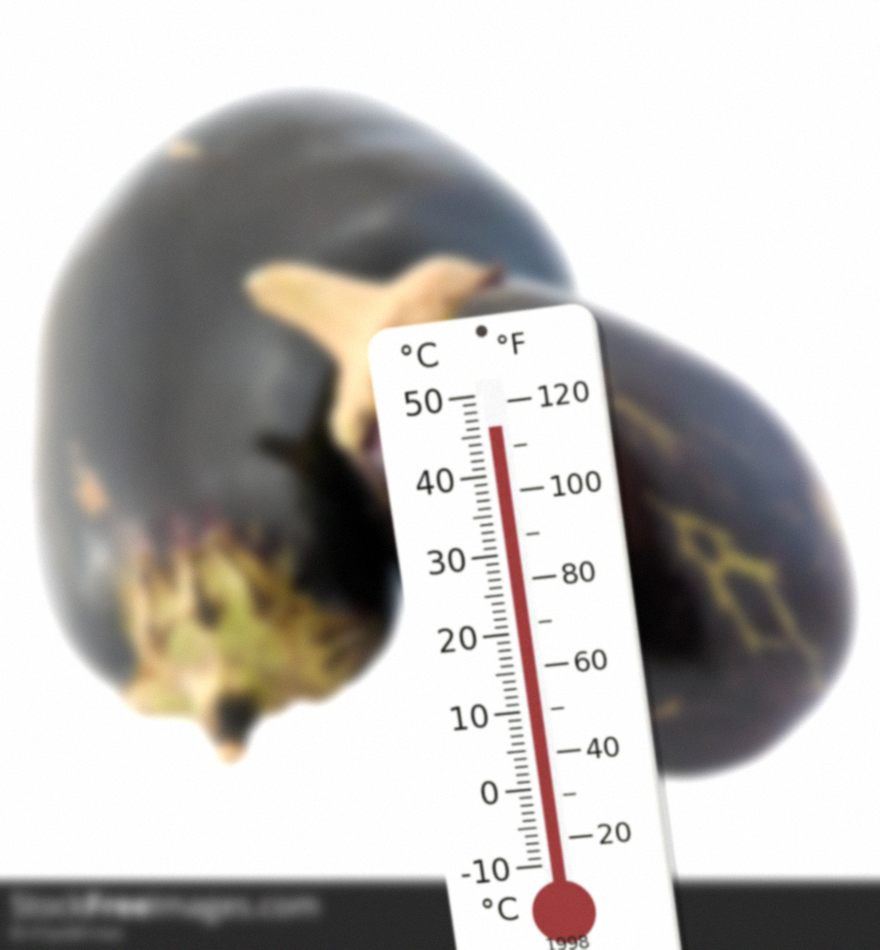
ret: 46°C
